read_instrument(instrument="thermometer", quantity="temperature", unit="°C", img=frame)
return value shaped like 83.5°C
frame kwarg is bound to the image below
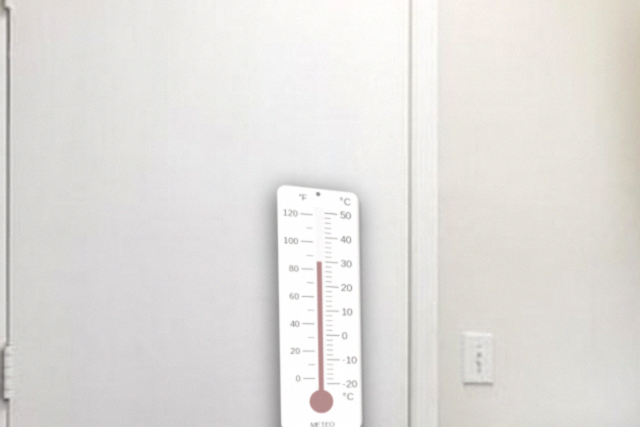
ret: 30°C
